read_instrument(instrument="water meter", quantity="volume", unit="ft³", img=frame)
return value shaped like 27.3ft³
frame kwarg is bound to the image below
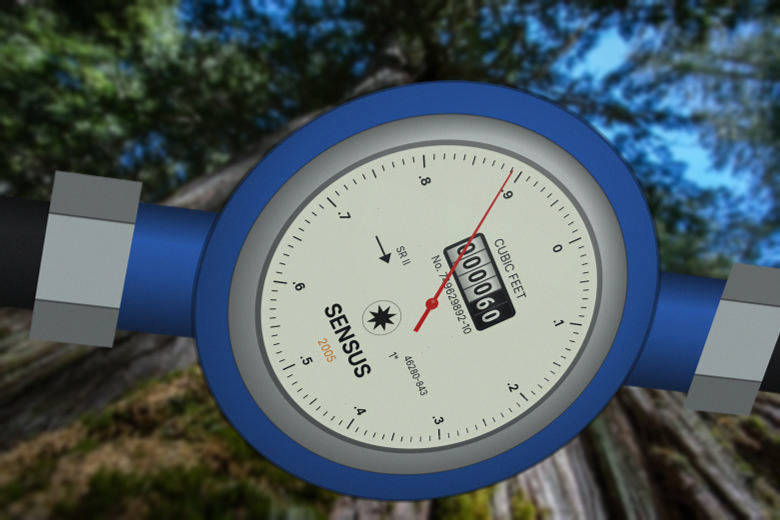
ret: 59.89ft³
